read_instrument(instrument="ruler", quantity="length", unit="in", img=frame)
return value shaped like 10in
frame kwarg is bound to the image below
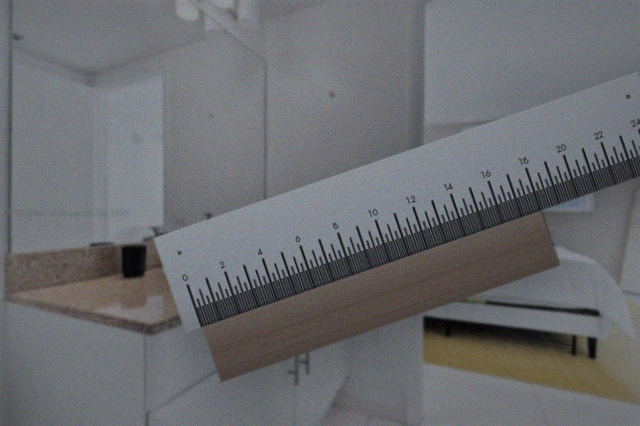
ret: 18in
